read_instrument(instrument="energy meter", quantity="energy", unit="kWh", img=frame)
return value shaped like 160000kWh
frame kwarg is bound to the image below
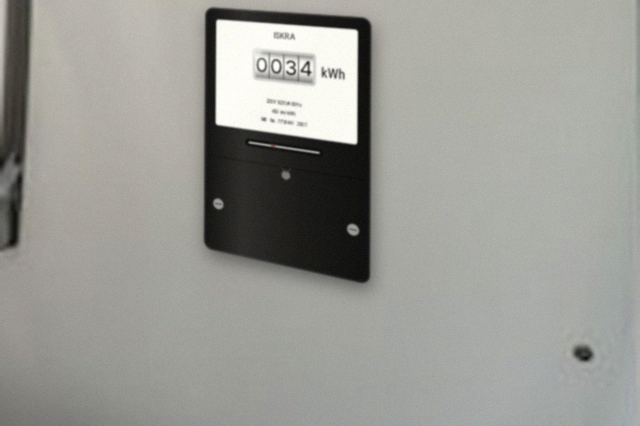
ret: 34kWh
